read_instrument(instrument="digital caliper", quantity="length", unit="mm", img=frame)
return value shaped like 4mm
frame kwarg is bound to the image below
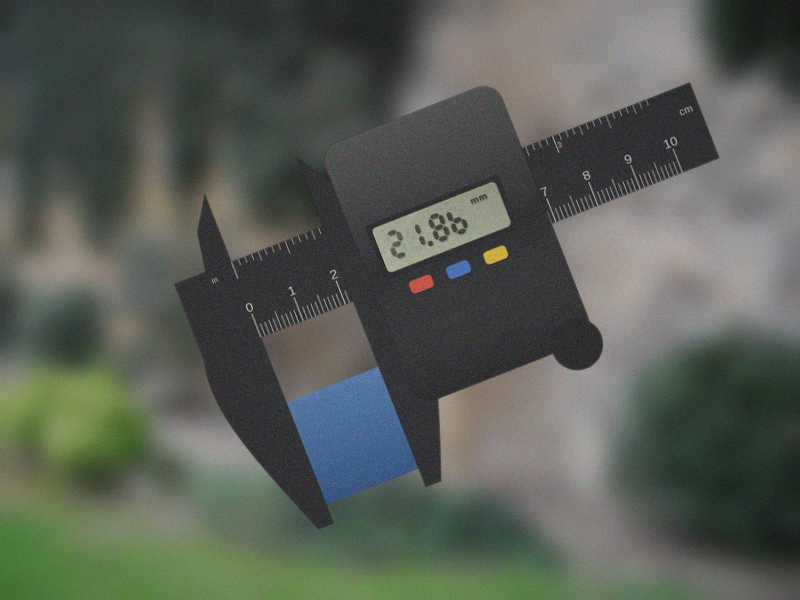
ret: 21.86mm
